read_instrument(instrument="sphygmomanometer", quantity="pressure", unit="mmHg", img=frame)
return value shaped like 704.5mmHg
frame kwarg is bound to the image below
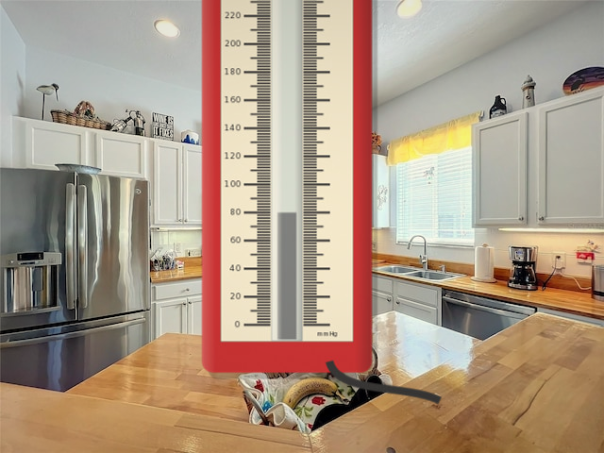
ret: 80mmHg
